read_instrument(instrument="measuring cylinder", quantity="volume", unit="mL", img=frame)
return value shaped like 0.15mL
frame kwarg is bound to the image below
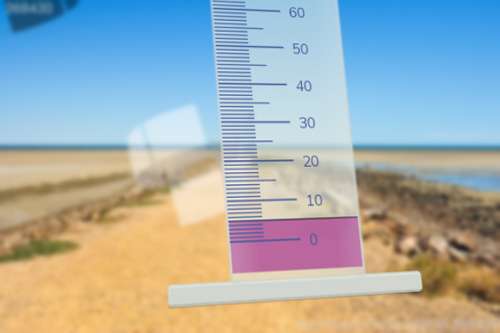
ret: 5mL
